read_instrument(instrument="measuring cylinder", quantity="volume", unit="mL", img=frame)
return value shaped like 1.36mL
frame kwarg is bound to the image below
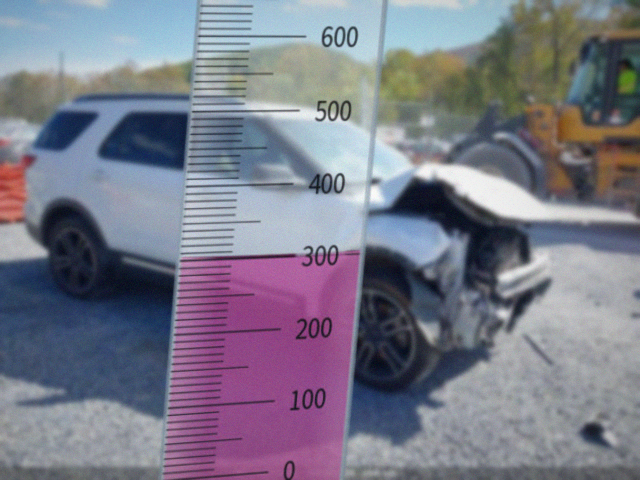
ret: 300mL
